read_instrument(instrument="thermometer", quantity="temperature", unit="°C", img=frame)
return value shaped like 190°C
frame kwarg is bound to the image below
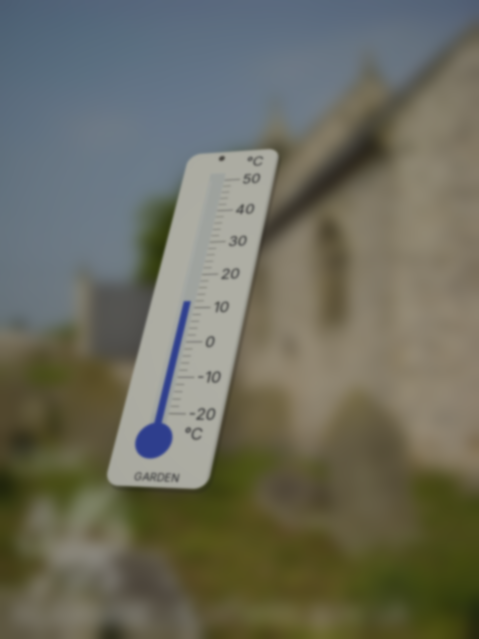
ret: 12°C
